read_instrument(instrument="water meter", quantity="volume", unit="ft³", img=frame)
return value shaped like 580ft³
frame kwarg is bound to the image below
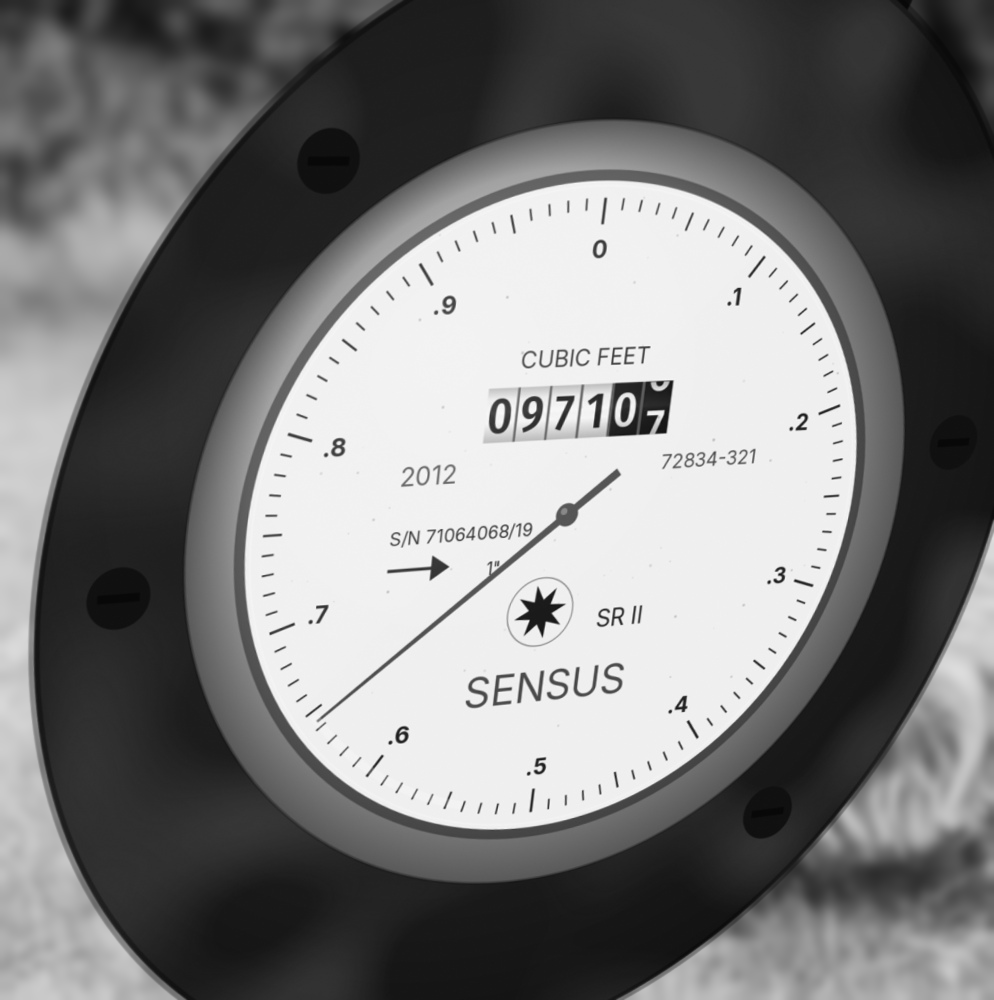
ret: 97106.64ft³
